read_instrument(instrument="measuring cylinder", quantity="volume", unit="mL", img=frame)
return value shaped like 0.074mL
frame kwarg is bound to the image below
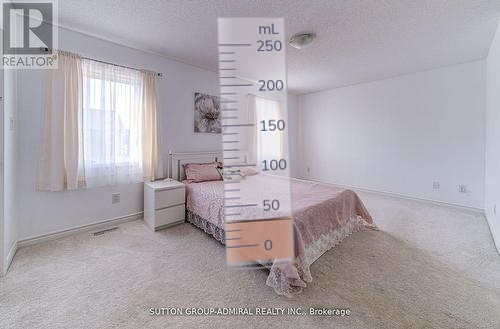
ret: 30mL
